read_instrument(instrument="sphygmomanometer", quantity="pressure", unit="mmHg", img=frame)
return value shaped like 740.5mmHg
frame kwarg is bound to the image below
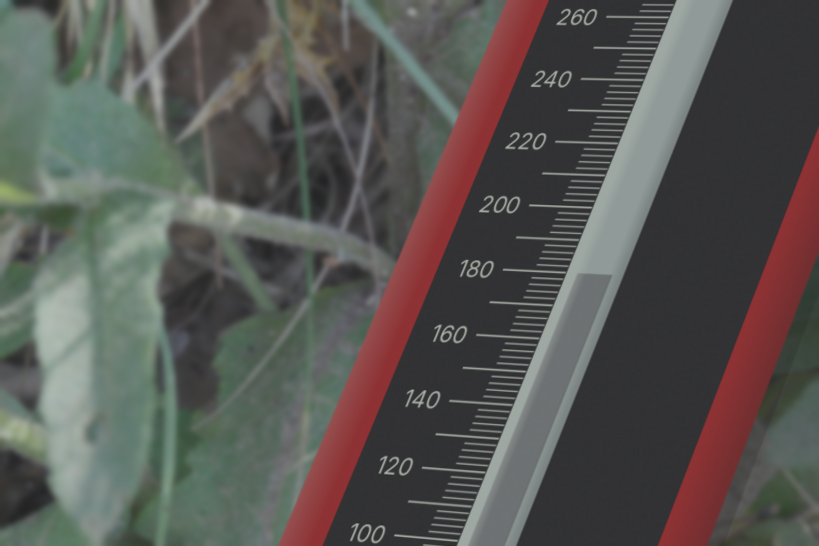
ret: 180mmHg
